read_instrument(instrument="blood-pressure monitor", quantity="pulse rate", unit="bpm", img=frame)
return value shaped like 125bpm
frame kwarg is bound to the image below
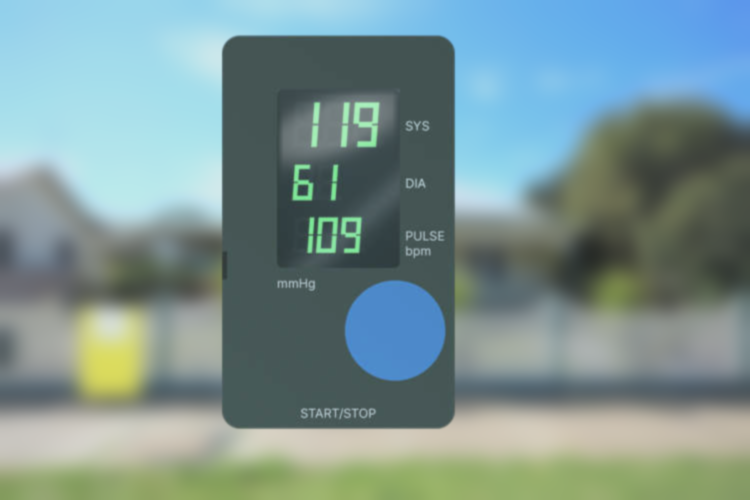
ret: 109bpm
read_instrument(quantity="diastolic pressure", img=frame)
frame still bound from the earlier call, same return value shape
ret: 61mmHg
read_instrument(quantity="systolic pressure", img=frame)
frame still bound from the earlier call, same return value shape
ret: 119mmHg
